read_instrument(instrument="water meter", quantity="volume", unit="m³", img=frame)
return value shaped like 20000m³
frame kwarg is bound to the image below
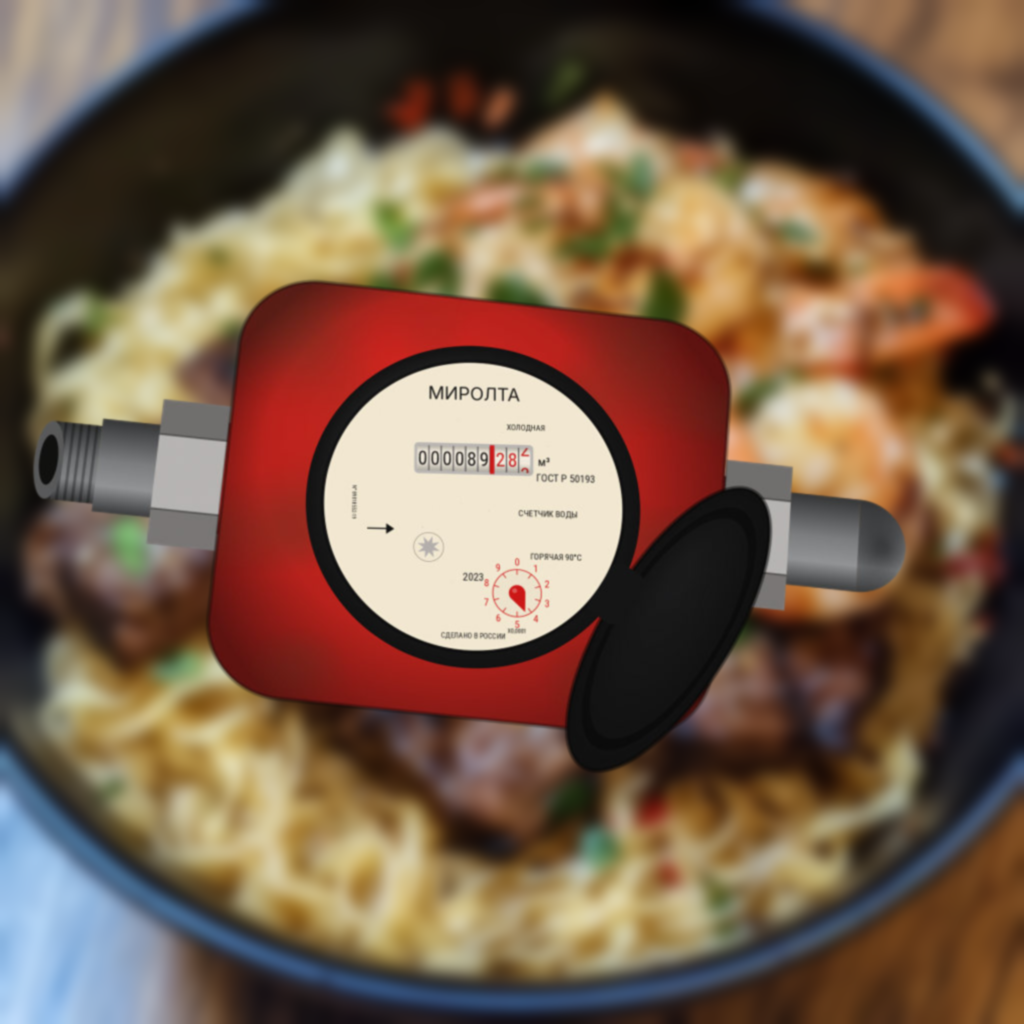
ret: 89.2824m³
